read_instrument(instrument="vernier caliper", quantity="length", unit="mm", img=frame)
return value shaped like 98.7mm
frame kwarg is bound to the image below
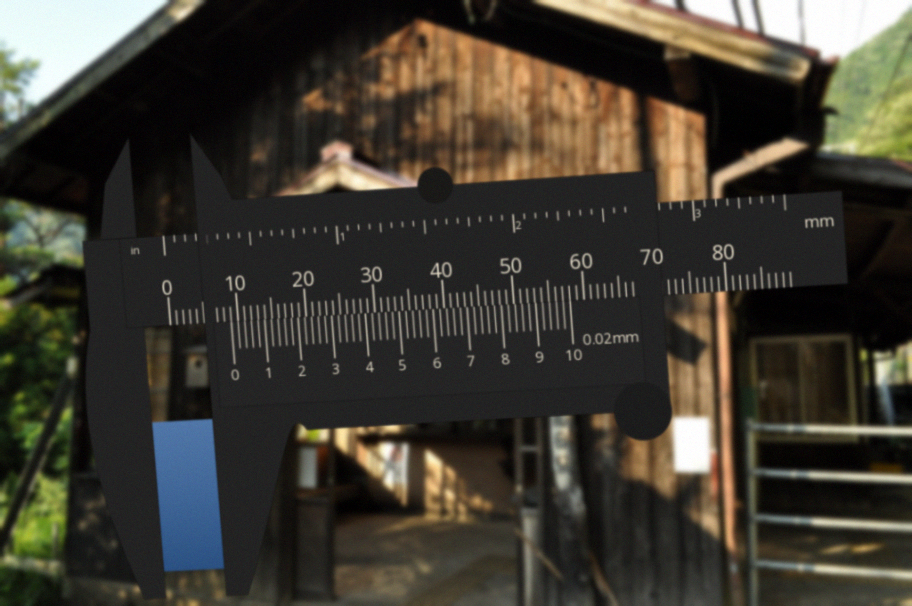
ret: 9.0mm
